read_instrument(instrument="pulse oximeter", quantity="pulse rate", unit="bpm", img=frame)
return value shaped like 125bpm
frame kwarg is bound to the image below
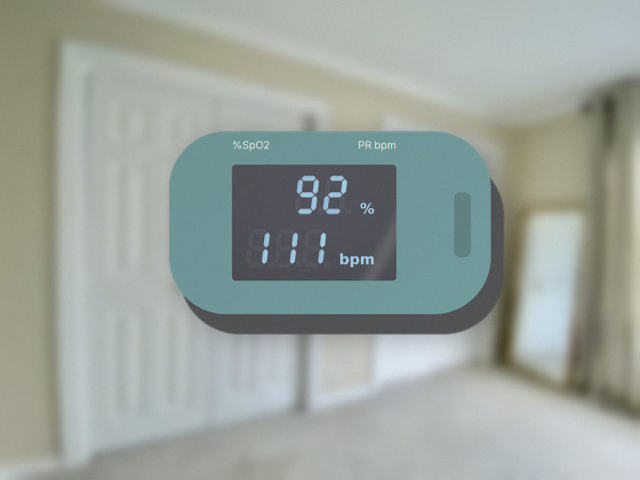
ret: 111bpm
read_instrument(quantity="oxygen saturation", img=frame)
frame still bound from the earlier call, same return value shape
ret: 92%
